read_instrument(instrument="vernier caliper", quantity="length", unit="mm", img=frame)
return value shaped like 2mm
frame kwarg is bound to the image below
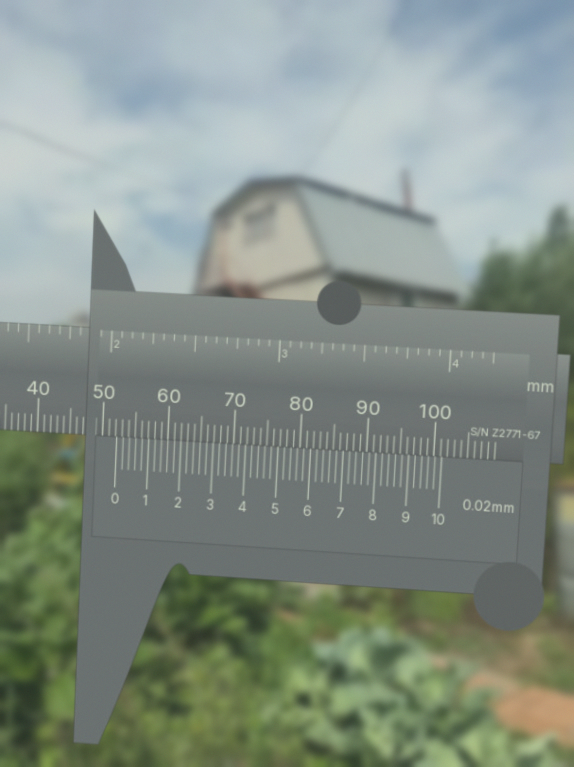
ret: 52.2mm
